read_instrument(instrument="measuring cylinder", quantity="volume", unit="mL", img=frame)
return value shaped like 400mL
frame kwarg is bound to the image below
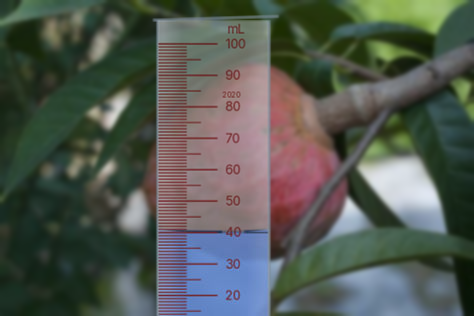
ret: 40mL
